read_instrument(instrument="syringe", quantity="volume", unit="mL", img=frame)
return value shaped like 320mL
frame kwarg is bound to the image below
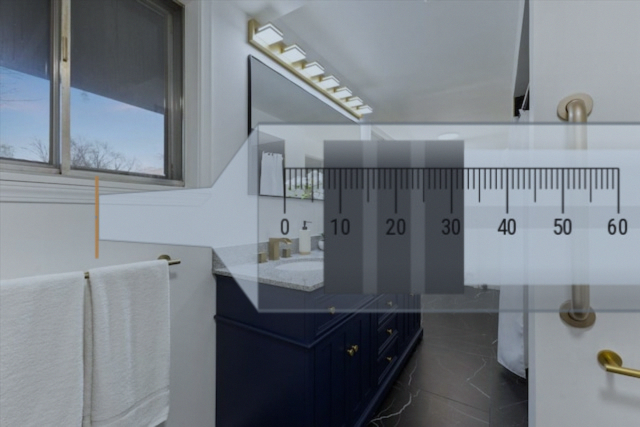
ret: 7mL
